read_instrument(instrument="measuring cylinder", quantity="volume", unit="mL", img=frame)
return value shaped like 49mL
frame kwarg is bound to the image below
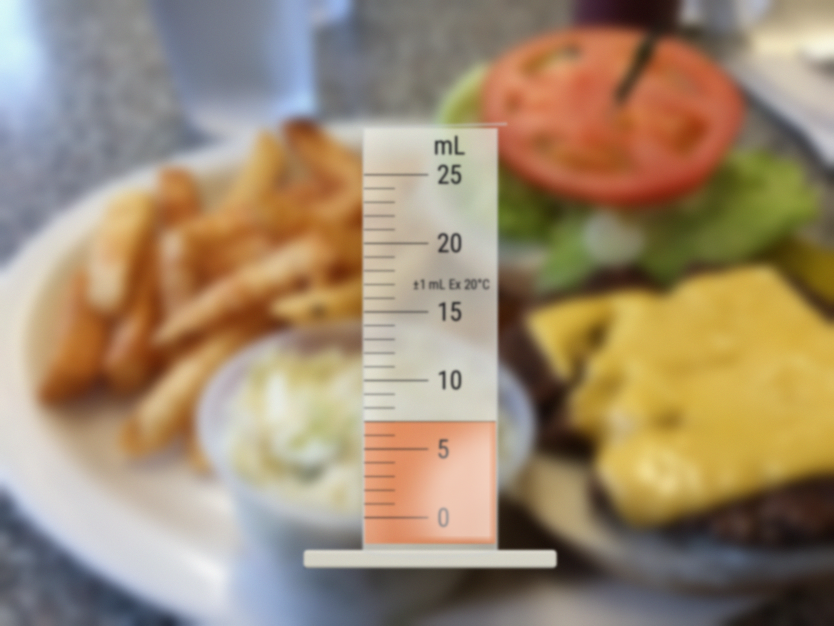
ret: 7mL
